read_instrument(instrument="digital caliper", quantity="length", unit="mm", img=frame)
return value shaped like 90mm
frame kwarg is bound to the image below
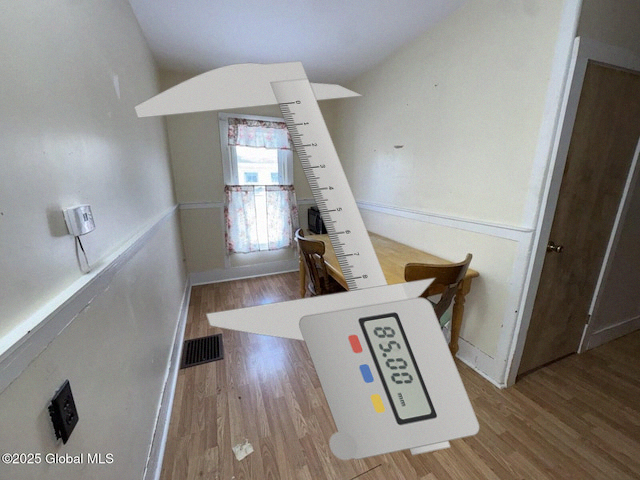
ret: 85.00mm
